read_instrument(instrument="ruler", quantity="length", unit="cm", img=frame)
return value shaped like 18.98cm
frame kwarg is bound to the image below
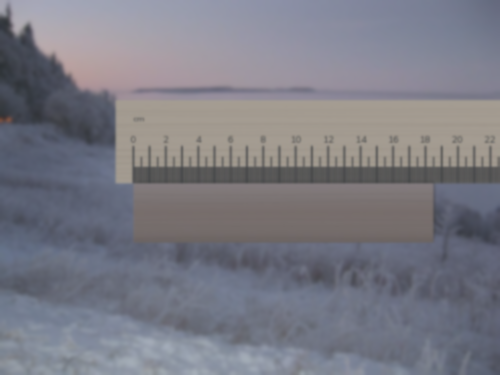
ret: 18.5cm
